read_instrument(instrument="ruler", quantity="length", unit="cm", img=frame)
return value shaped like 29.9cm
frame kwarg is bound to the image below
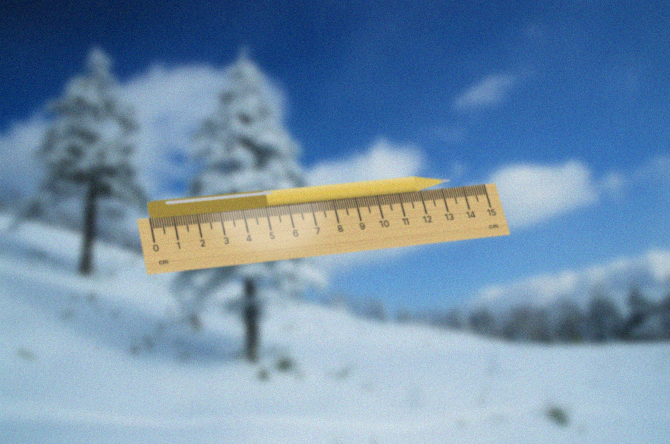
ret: 13.5cm
